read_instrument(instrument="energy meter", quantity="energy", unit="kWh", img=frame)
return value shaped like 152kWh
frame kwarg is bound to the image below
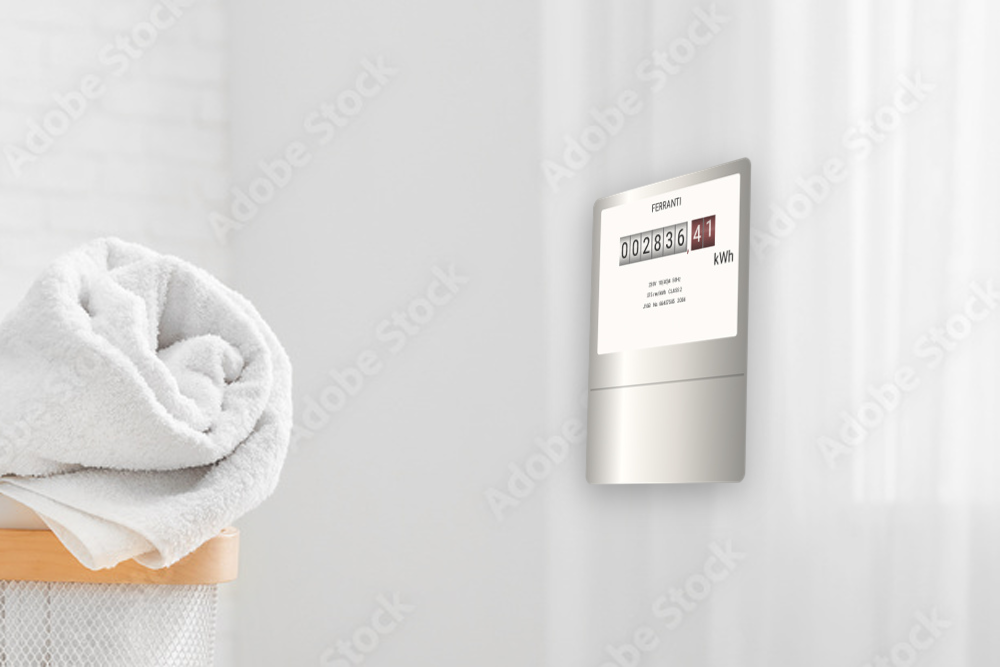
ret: 2836.41kWh
